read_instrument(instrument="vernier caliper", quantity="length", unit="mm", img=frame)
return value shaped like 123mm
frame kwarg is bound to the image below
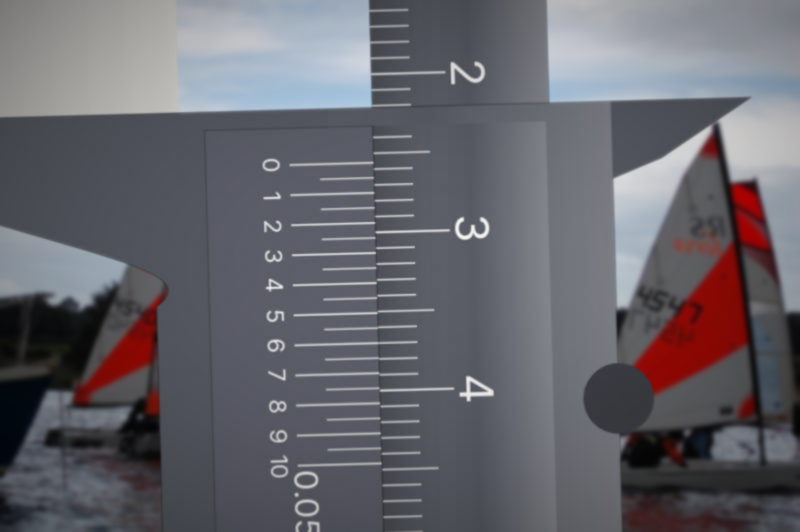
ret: 25.6mm
